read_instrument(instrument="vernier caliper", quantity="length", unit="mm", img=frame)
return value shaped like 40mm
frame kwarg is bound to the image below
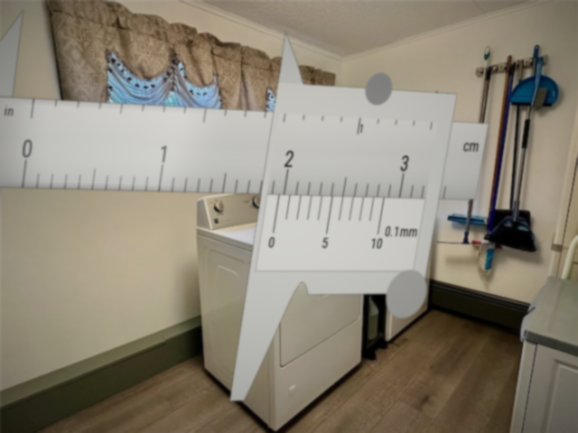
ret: 19.6mm
